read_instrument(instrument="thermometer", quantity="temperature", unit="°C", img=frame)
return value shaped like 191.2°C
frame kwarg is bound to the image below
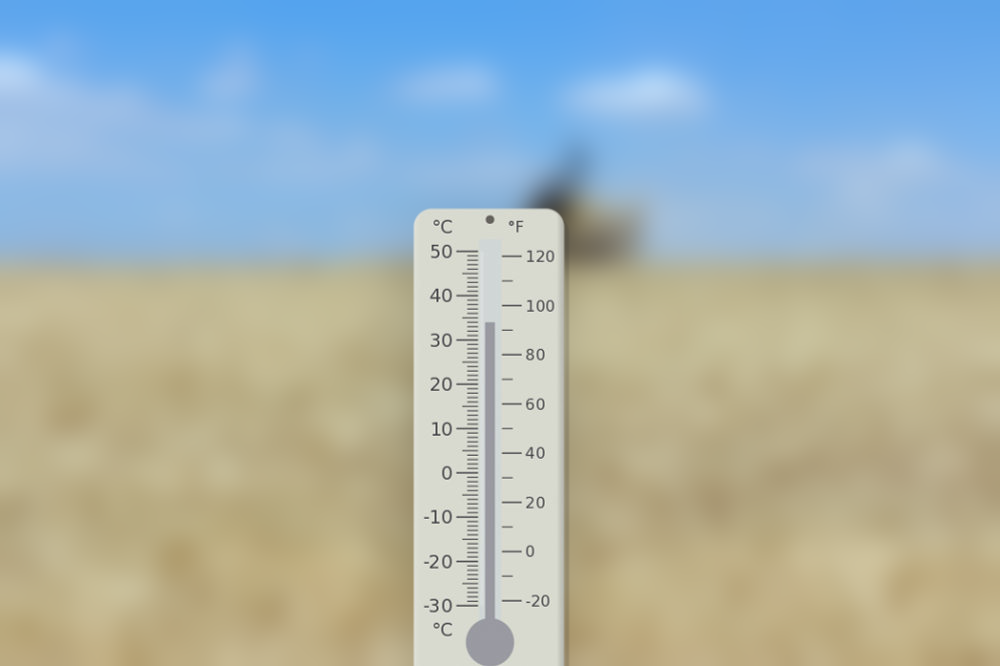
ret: 34°C
